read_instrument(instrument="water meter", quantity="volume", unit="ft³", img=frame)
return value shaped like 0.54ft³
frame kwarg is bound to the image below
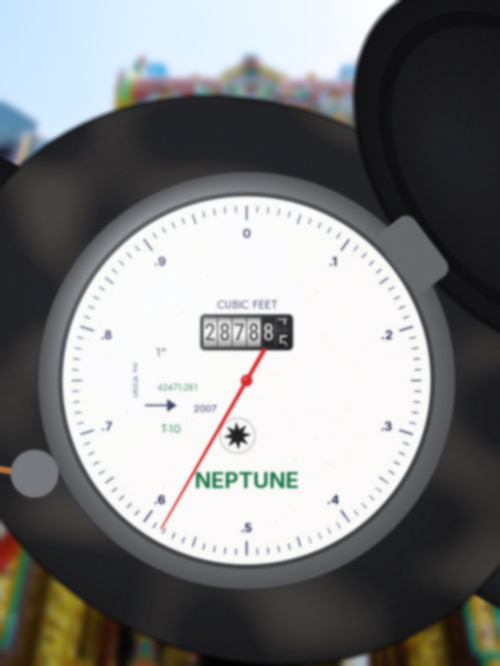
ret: 287884.58ft³
